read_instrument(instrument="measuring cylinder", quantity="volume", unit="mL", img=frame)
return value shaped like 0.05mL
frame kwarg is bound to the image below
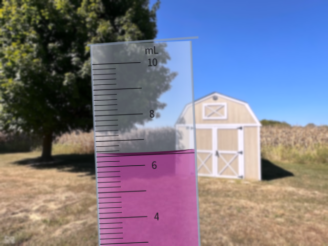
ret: 6.4mL
